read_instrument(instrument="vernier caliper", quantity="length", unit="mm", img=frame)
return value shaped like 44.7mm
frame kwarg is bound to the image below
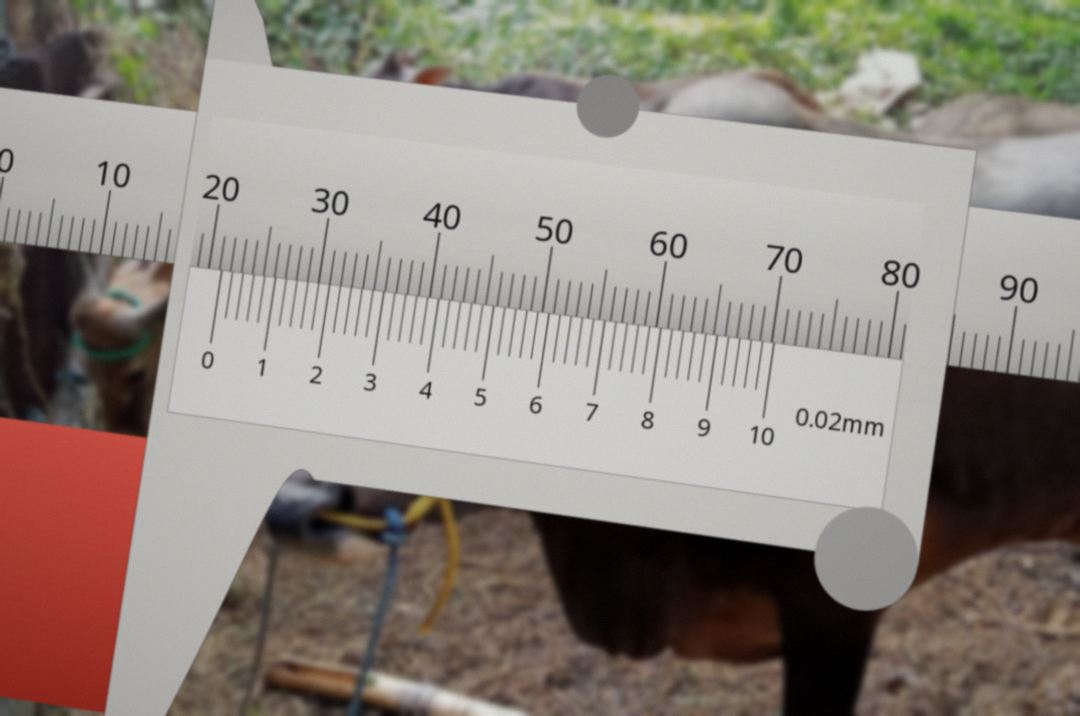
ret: 21.2mm
